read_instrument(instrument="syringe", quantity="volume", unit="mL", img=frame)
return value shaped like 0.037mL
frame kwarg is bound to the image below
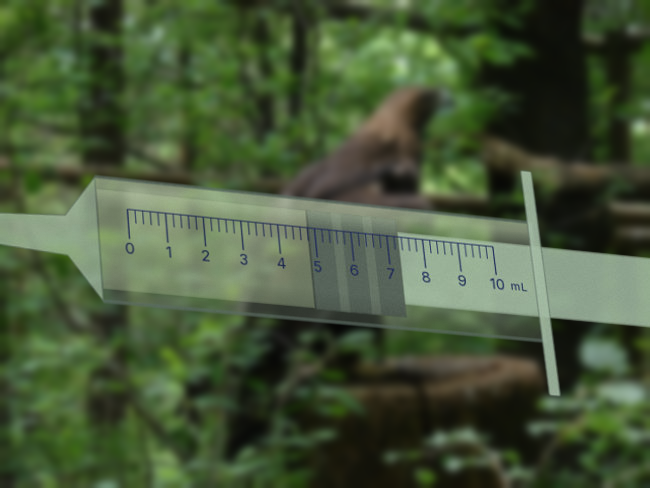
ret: 4.8mL
